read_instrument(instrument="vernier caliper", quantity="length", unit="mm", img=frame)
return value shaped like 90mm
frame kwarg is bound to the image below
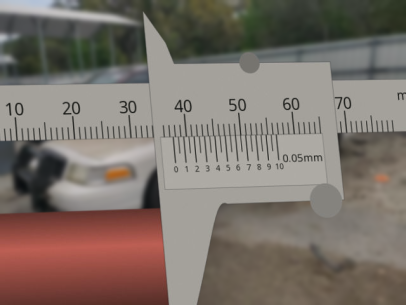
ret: 37.6mm
